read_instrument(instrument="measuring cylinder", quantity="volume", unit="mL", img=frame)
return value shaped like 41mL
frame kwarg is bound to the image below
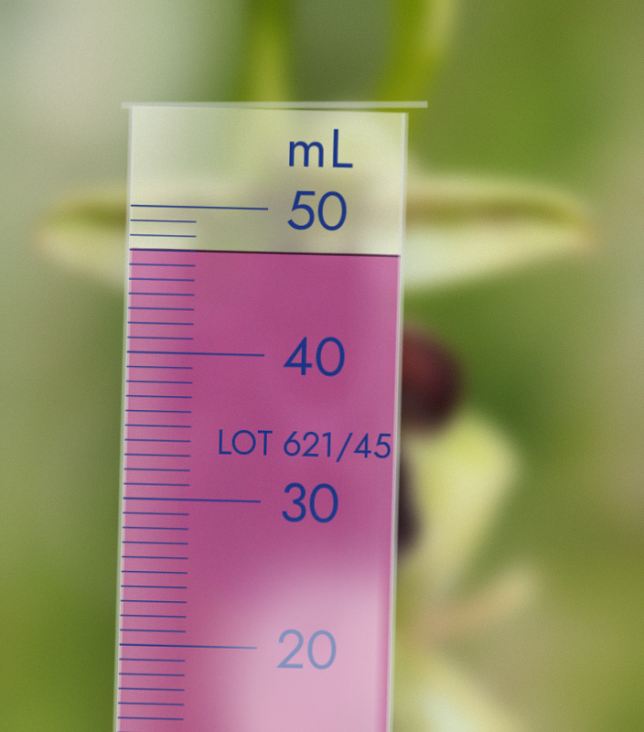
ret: 47mL
